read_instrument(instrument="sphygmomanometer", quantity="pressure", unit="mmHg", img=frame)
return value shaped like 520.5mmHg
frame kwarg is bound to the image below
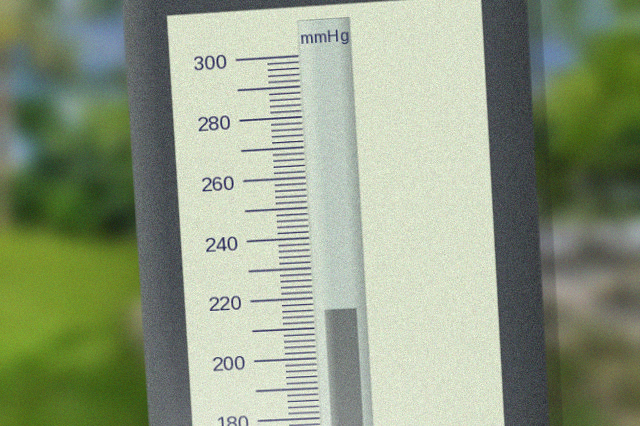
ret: 216mmHg
